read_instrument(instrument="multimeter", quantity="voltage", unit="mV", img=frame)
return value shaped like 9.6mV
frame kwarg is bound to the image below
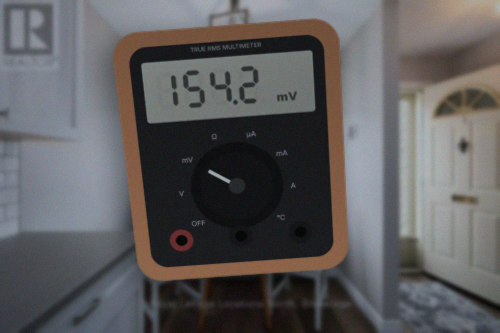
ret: 154.2mV
